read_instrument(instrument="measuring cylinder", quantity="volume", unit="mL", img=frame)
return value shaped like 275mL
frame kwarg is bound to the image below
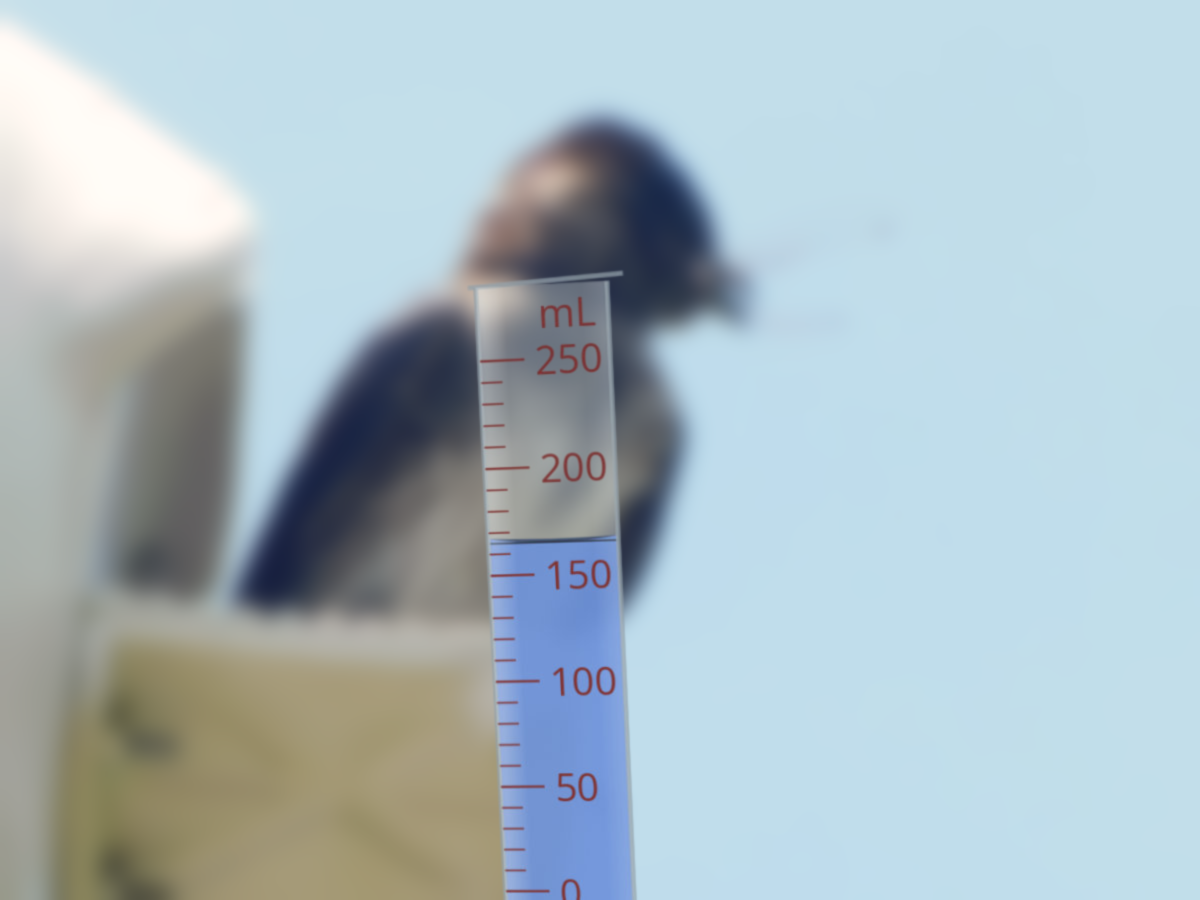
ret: 165mL
